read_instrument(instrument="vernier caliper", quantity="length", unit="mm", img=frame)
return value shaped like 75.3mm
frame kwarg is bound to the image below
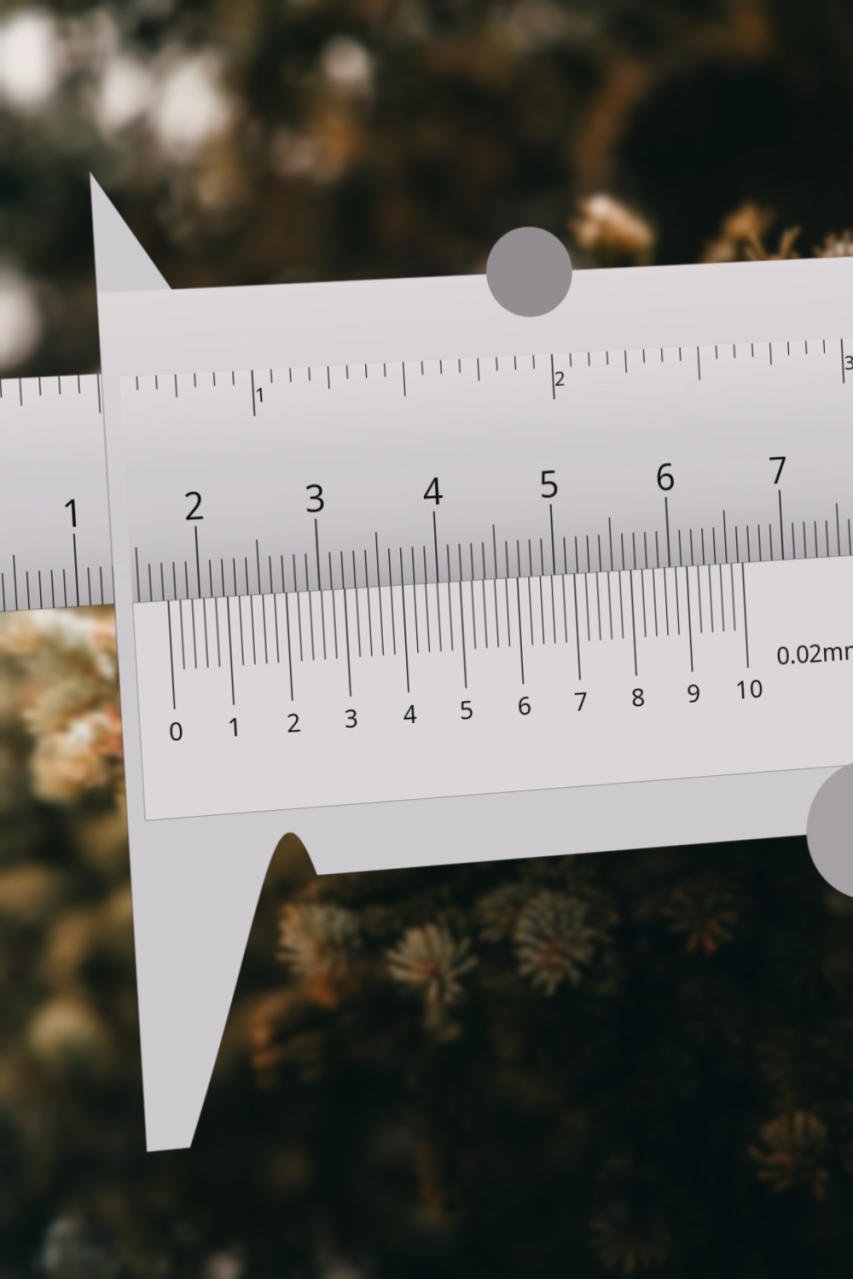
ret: 17.4mm
